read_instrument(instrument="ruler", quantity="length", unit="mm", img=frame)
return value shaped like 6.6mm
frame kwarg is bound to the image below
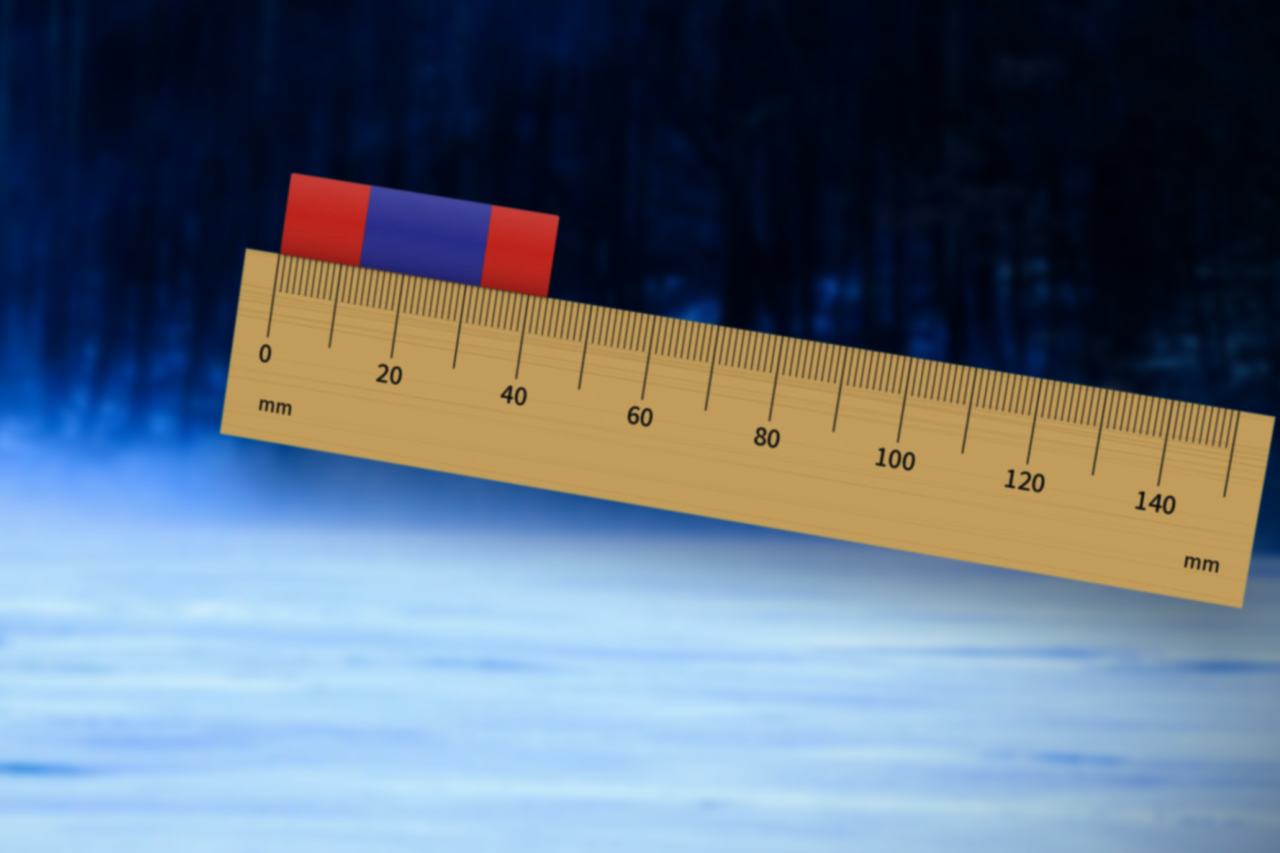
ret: 43mm
